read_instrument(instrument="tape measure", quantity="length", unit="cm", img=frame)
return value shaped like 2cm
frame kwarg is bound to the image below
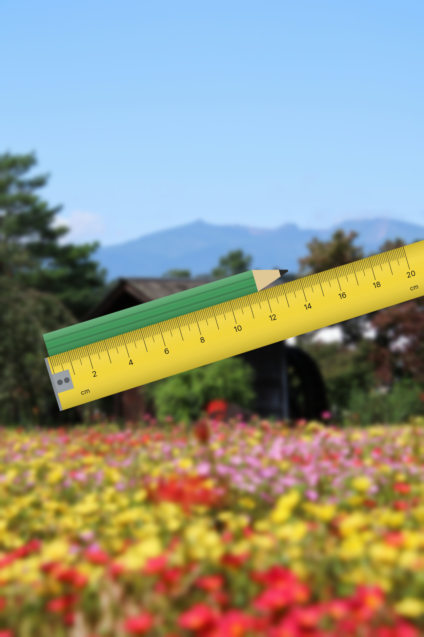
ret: 13.5cm
